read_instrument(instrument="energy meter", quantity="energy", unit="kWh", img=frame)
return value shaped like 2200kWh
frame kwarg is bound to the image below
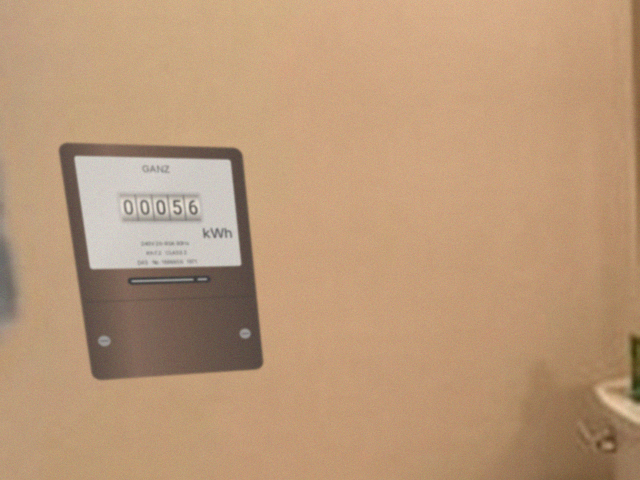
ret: 56kWh
